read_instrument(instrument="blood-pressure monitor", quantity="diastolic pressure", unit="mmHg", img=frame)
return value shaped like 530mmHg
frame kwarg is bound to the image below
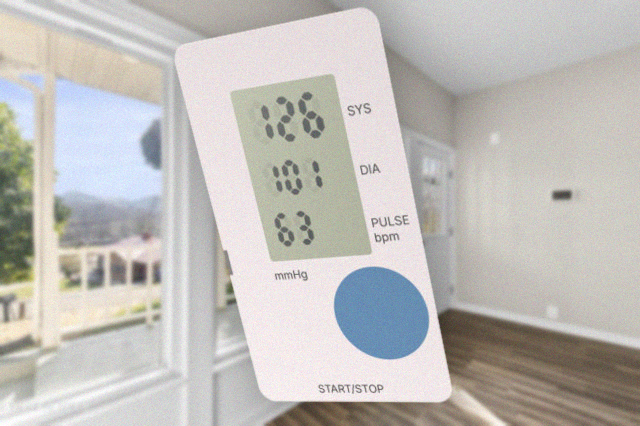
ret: 101mmHg
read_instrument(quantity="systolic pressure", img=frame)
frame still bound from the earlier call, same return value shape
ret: 126mmHg
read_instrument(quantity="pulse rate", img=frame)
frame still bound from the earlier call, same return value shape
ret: 63bpm
